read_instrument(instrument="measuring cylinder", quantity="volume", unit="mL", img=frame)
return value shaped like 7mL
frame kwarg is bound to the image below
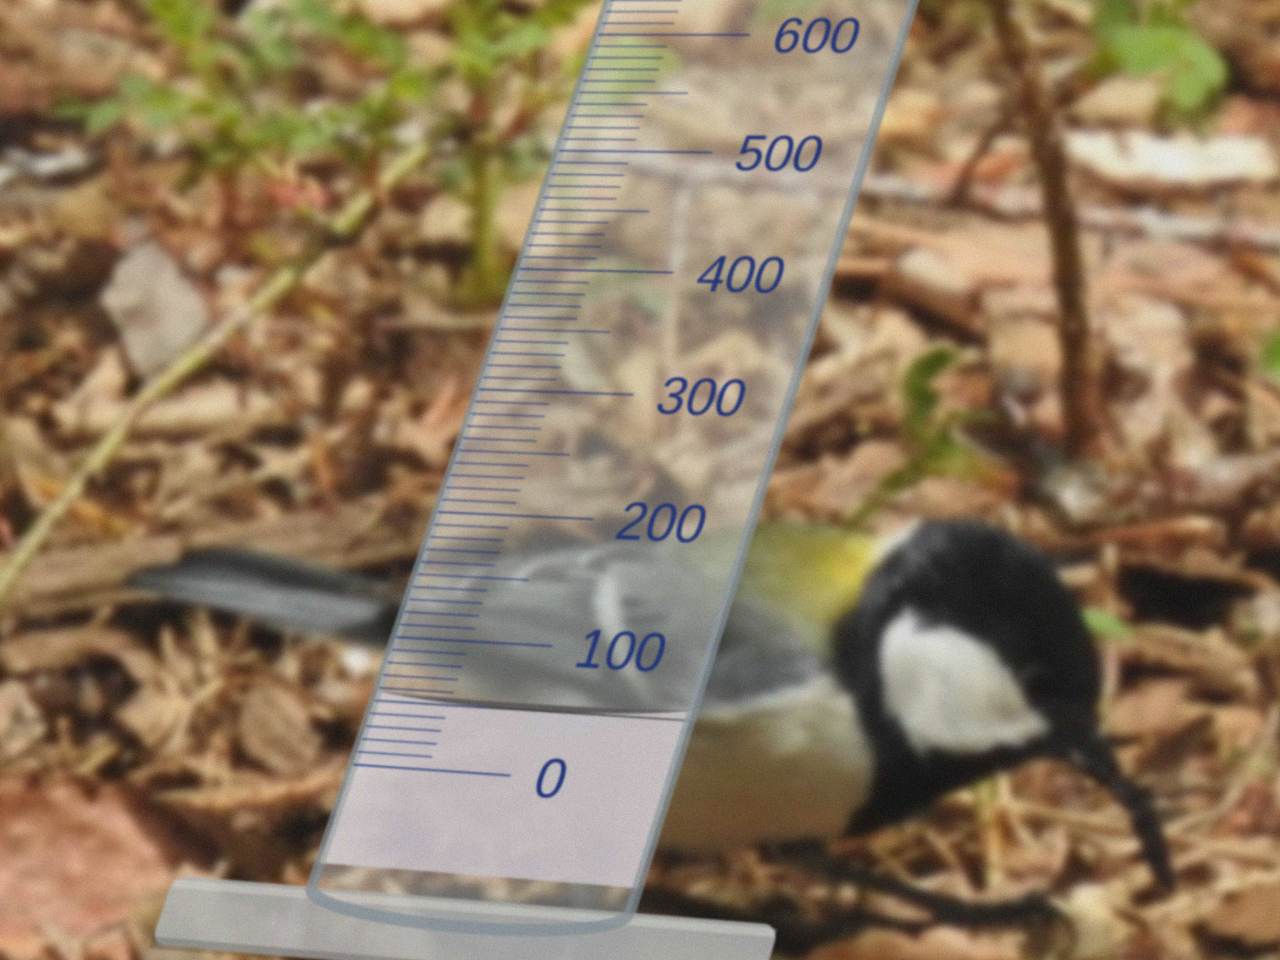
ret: 50mL
